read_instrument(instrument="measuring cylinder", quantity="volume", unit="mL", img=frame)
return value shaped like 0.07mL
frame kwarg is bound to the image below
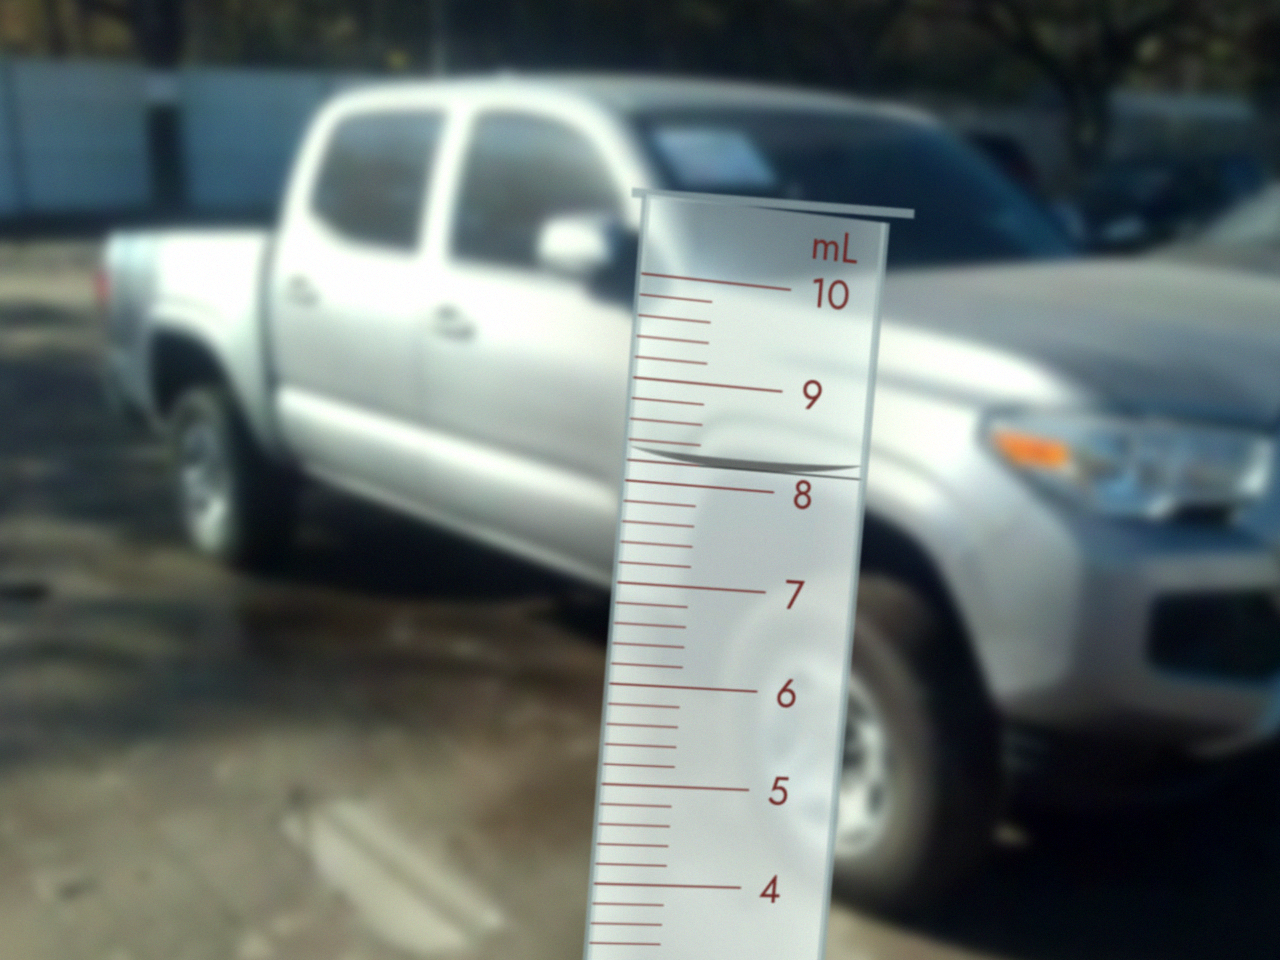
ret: 8.2mL
